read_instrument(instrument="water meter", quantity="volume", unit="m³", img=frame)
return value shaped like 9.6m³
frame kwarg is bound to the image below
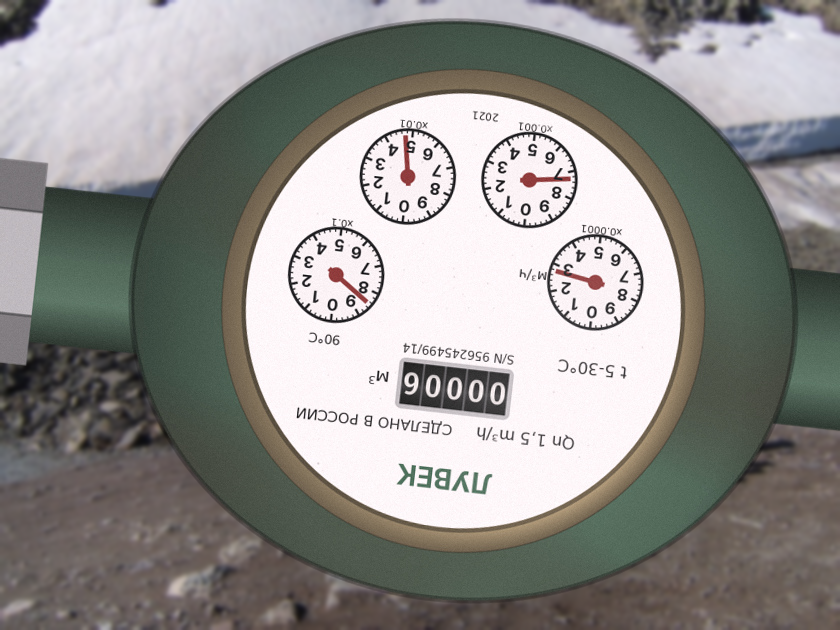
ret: 6.8472m³
